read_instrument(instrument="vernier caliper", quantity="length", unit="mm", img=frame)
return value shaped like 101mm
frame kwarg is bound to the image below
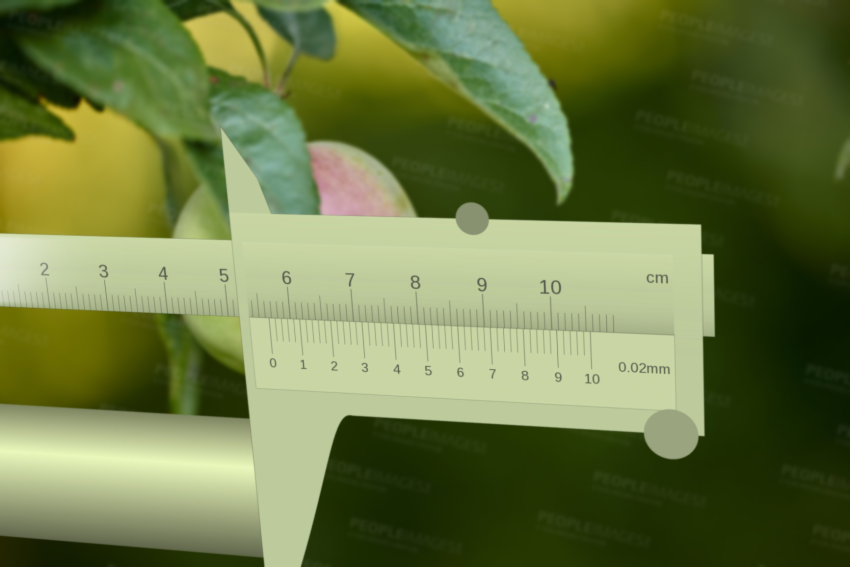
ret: 56.6mm
